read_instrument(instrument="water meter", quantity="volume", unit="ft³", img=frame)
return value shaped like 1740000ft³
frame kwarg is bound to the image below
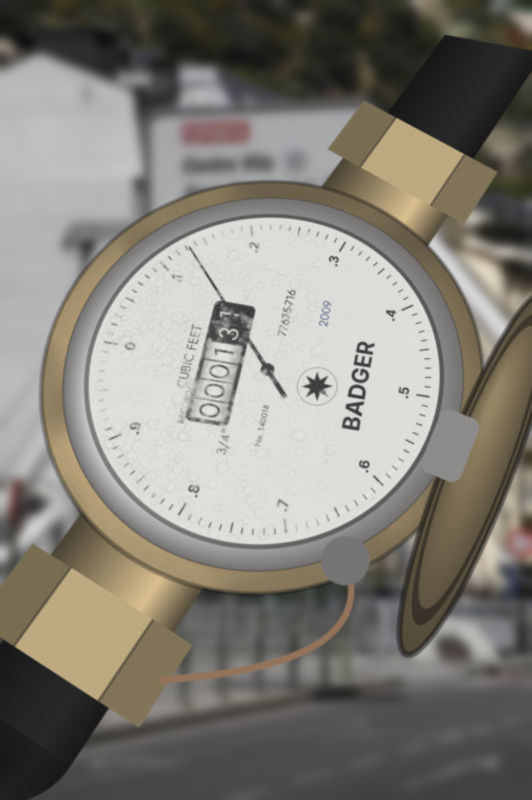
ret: 131.13ft³
